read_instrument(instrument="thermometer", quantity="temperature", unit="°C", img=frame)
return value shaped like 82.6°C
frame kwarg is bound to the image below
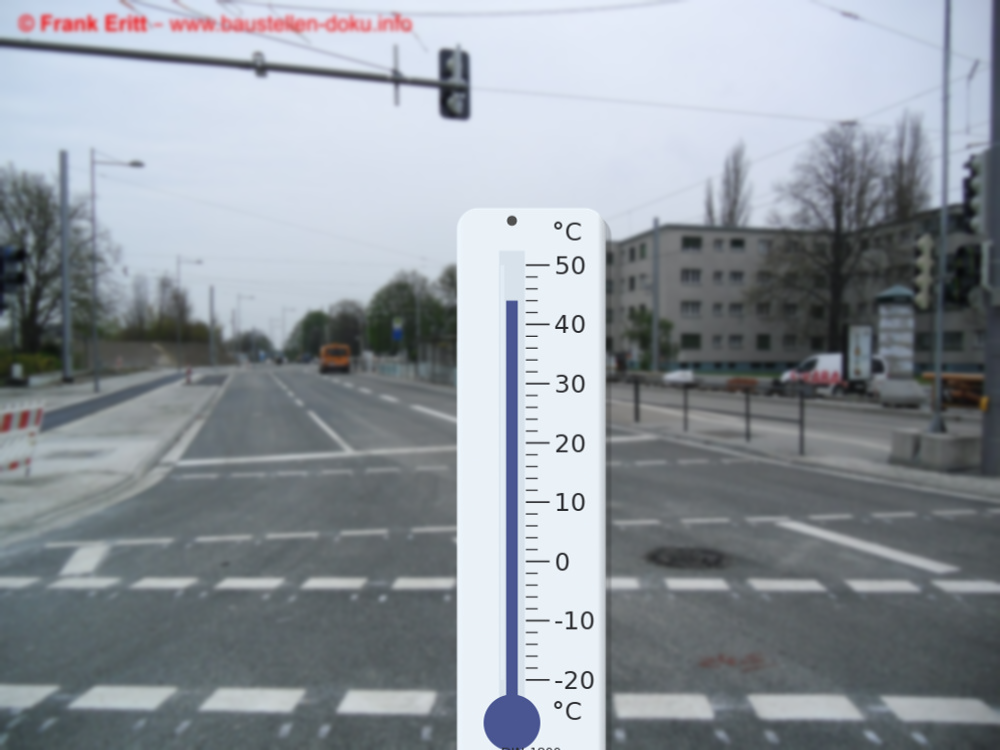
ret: 44°C
